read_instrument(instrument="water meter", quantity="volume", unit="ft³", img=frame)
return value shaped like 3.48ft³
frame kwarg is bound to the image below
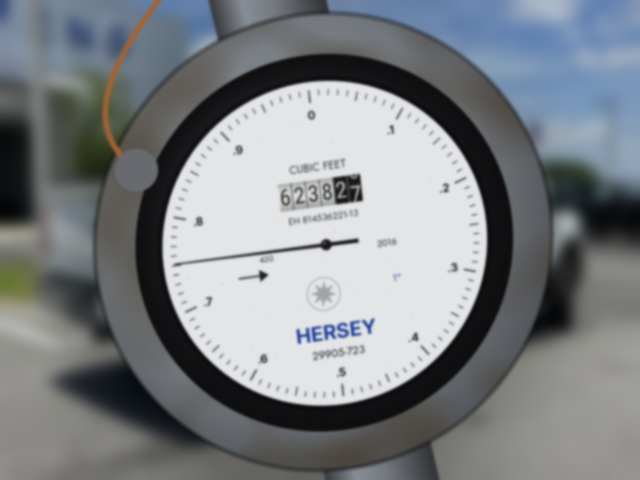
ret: 623826.75ft³
